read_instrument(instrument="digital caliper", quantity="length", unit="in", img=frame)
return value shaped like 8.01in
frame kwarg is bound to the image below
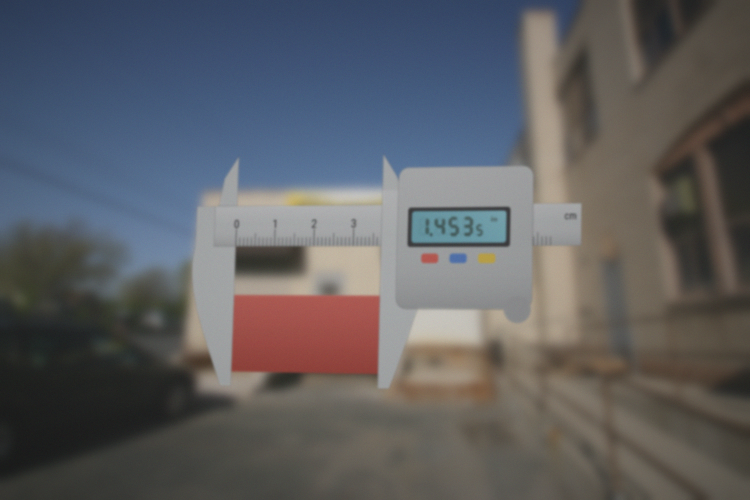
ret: 1.4535in
